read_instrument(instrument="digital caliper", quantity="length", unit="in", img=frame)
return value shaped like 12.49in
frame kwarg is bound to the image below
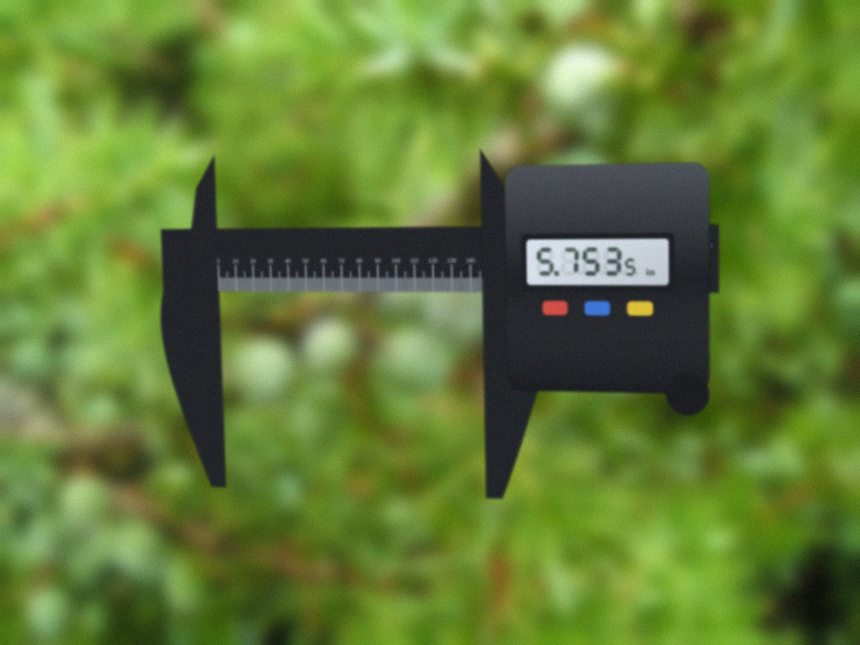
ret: 5.7535in
